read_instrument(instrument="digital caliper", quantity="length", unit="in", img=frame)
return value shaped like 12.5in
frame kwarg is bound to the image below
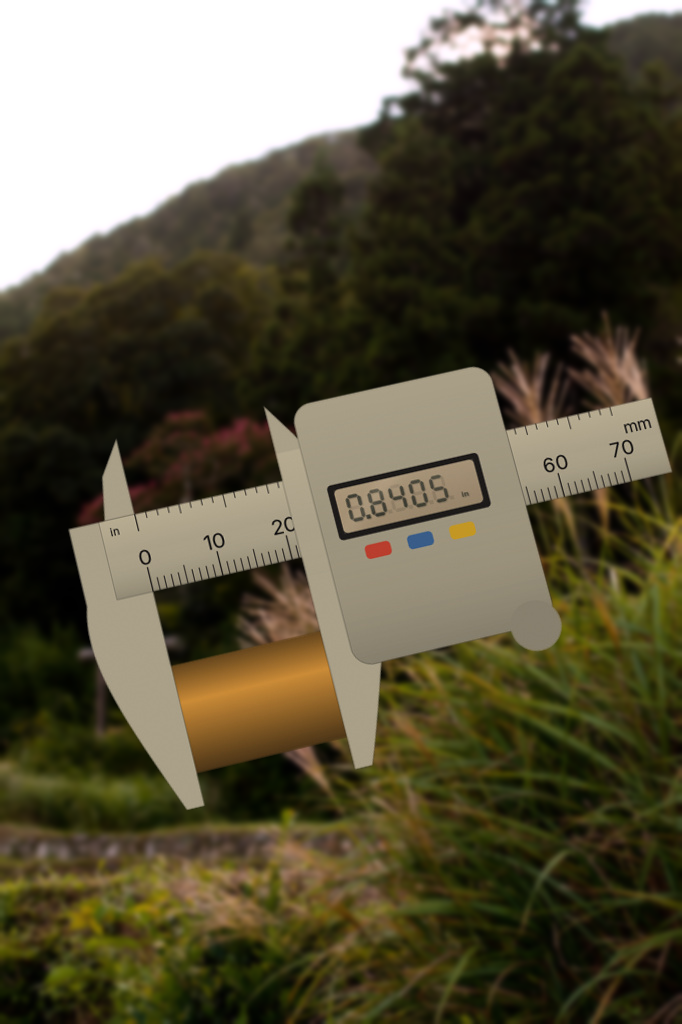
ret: 0.8405in
